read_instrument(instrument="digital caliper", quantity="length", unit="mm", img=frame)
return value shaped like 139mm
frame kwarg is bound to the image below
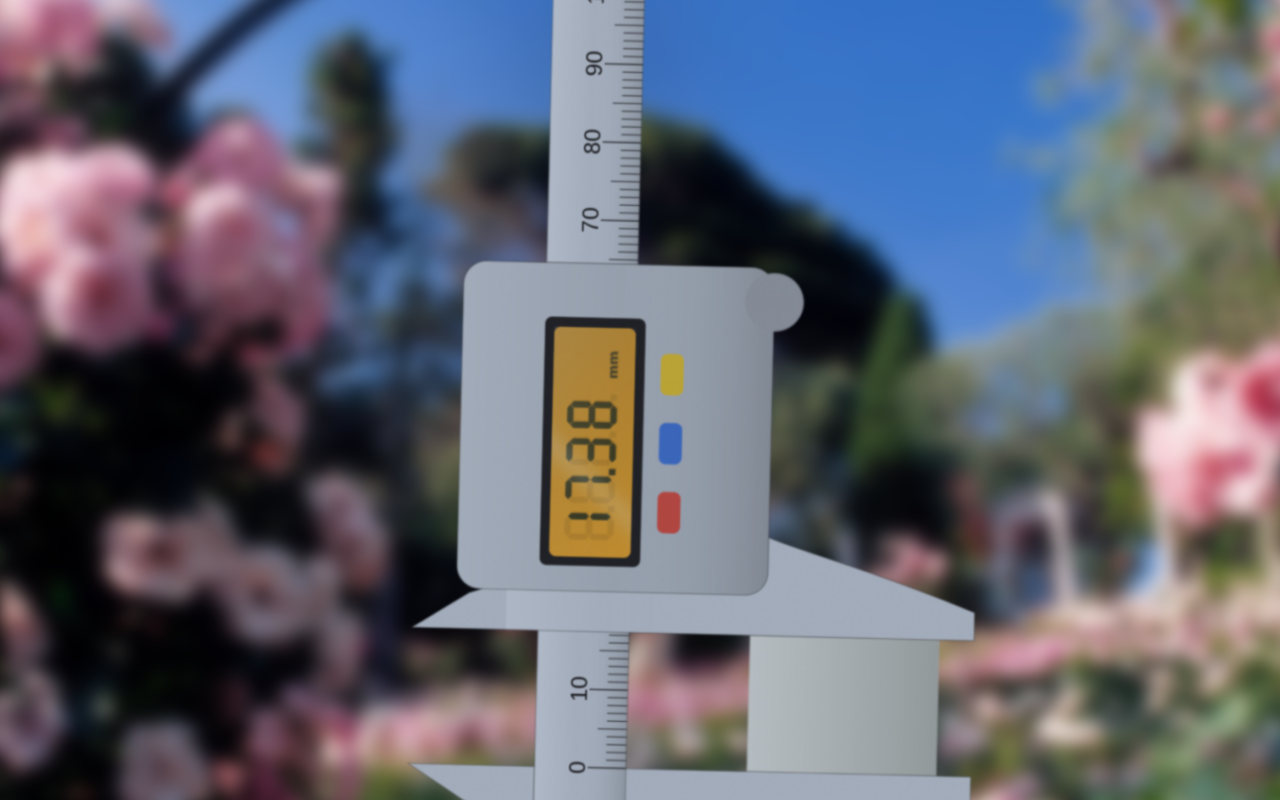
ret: 17.38mm
